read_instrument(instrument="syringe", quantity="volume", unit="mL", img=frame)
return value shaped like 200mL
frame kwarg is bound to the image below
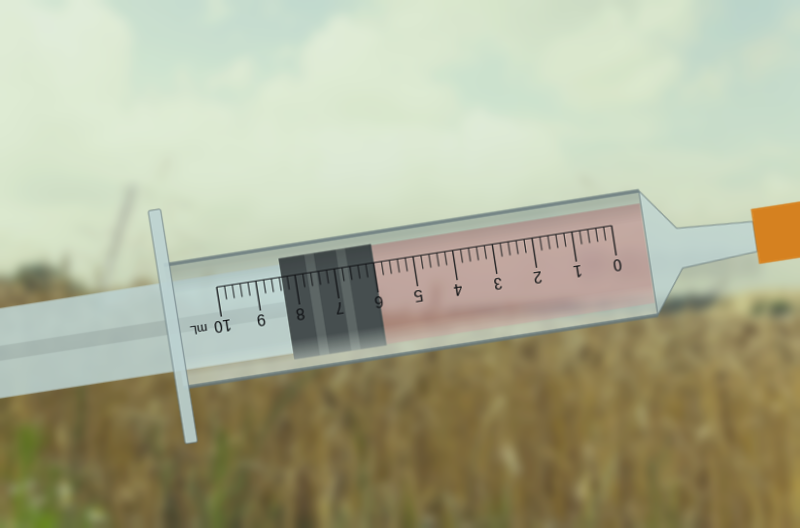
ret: 6mL
